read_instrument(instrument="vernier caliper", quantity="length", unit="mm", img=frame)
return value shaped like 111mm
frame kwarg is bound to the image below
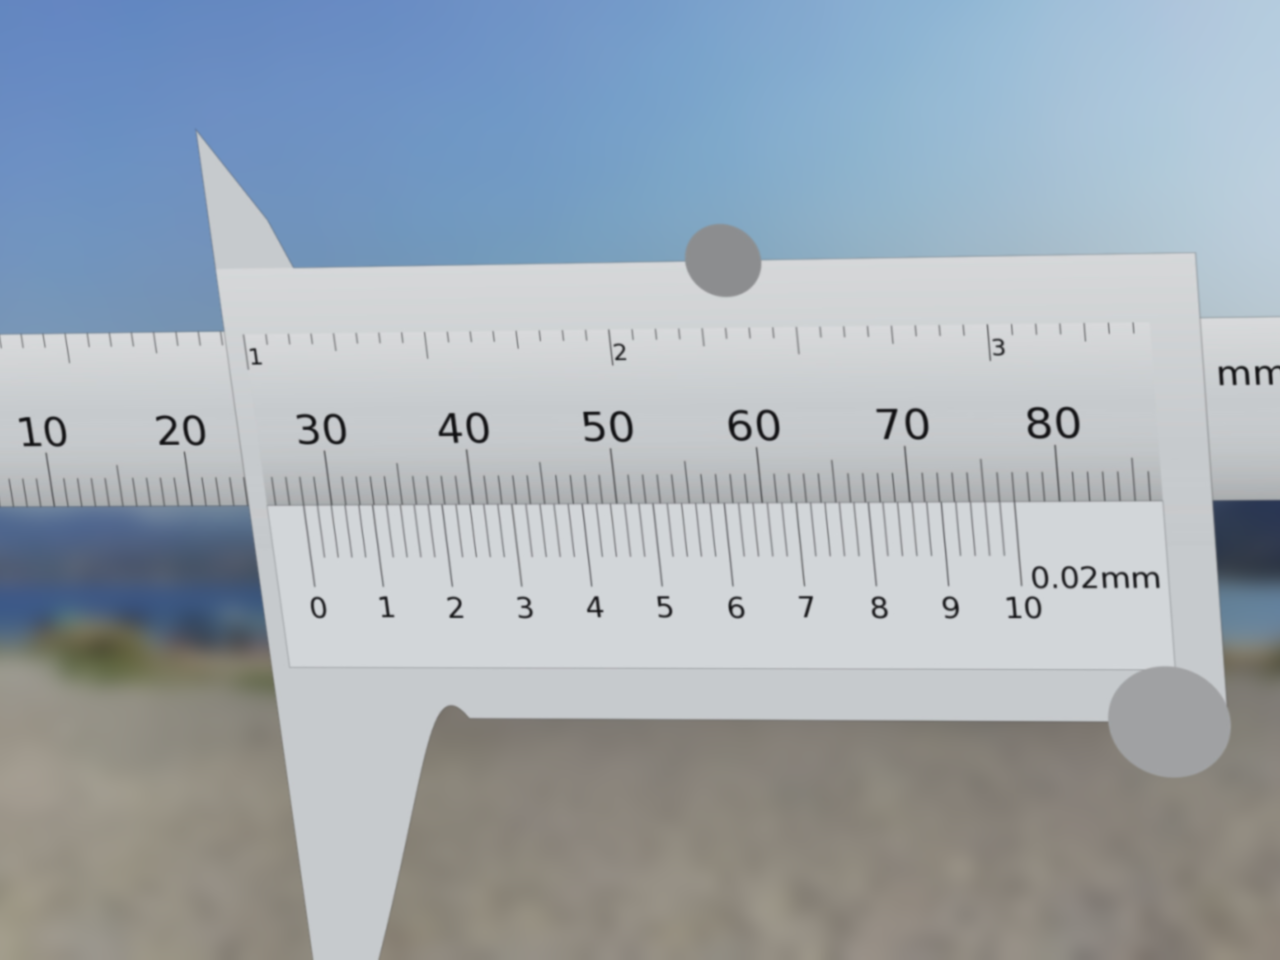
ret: 28.0mm
